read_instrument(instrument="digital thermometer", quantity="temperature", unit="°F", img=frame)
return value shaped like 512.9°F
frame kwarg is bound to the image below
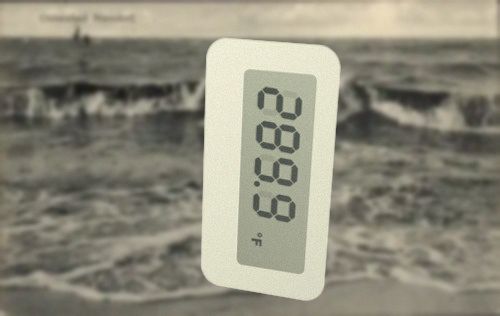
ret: 289.9°F
